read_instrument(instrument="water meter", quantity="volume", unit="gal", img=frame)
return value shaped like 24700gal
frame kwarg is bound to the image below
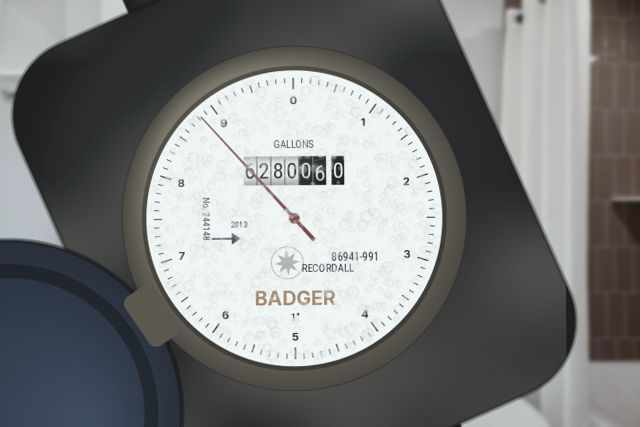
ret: 6280058.8gal
